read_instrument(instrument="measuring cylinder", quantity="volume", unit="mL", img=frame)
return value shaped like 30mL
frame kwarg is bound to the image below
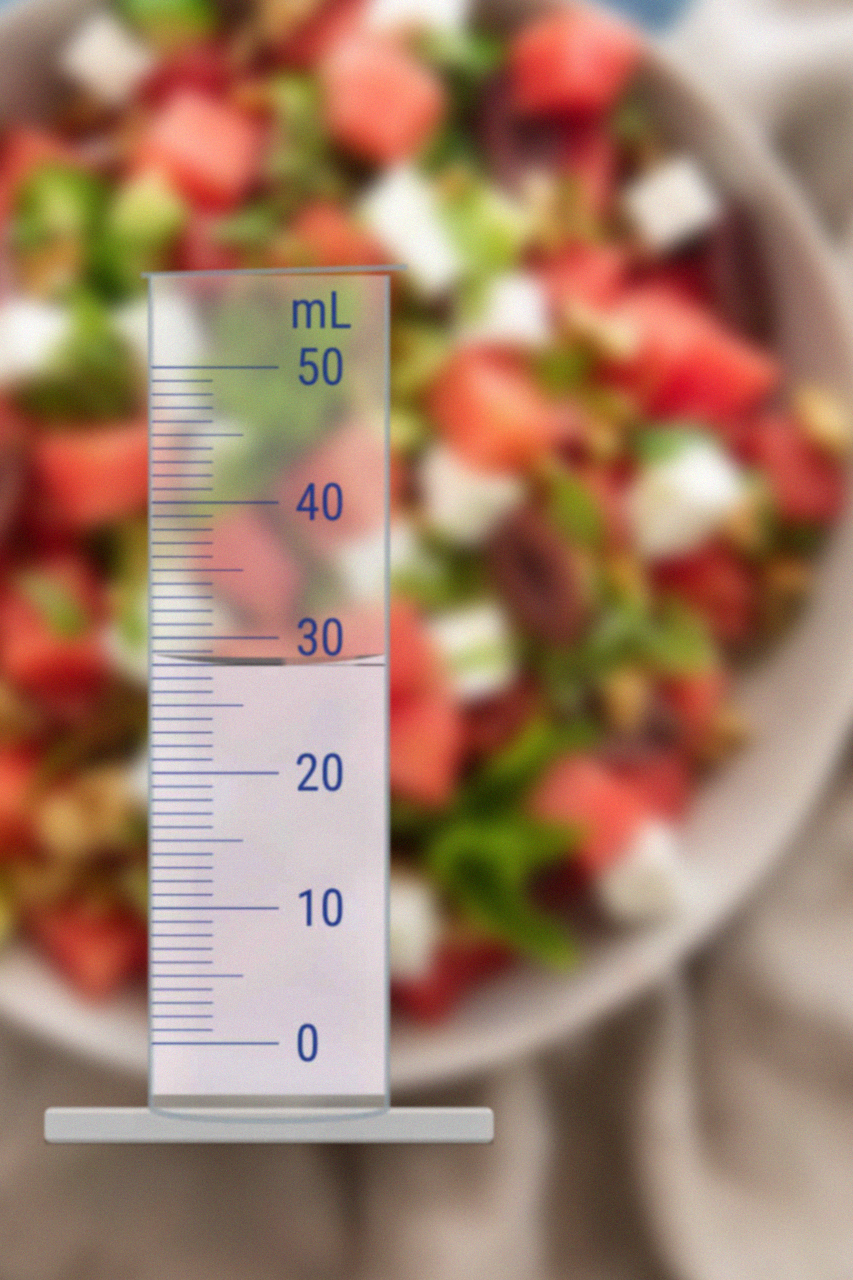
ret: 28mL
